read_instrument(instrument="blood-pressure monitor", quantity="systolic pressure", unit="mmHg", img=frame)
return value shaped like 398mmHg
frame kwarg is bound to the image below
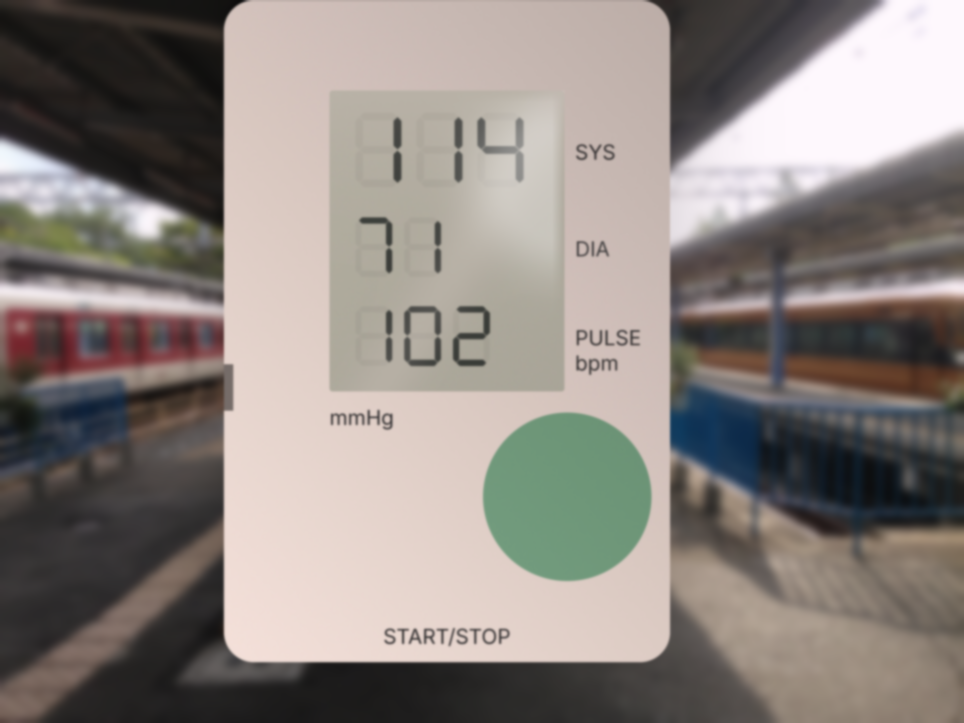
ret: 114mmHg
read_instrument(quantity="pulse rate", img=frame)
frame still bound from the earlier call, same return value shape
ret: 102bpm
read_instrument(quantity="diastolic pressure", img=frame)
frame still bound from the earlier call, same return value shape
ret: 71mmHg
